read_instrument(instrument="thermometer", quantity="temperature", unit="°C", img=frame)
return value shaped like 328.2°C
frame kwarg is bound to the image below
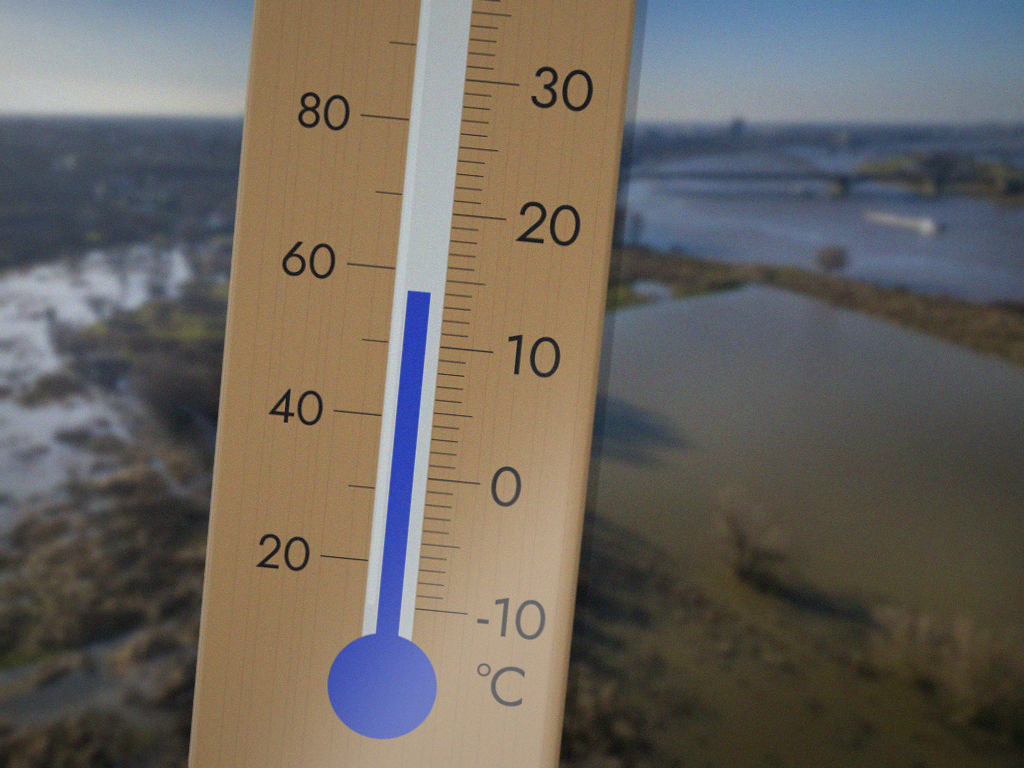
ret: 14°C
